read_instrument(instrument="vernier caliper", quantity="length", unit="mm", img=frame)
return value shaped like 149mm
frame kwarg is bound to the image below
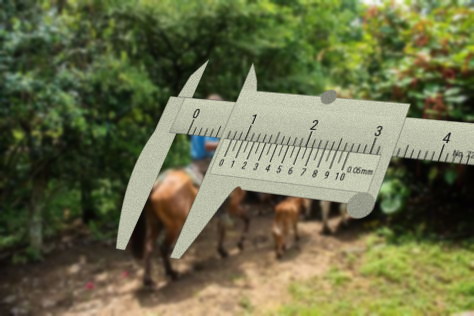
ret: 7.8mm
